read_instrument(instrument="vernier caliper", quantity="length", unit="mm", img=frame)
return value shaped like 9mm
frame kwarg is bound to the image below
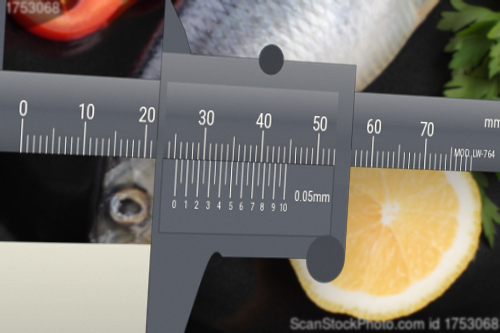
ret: 25.4mm
